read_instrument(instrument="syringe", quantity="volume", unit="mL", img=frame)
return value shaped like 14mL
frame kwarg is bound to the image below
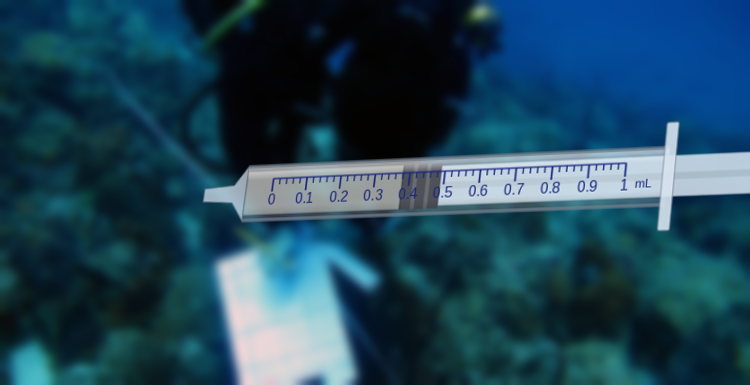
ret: 0.38mL
